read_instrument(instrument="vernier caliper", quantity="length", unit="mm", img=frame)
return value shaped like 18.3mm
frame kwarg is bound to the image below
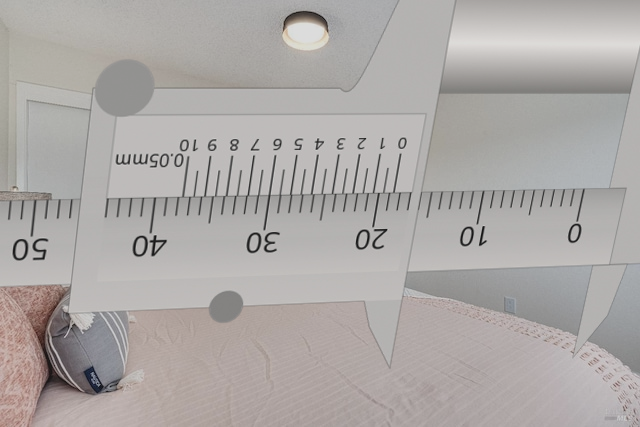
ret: 18.6mm
